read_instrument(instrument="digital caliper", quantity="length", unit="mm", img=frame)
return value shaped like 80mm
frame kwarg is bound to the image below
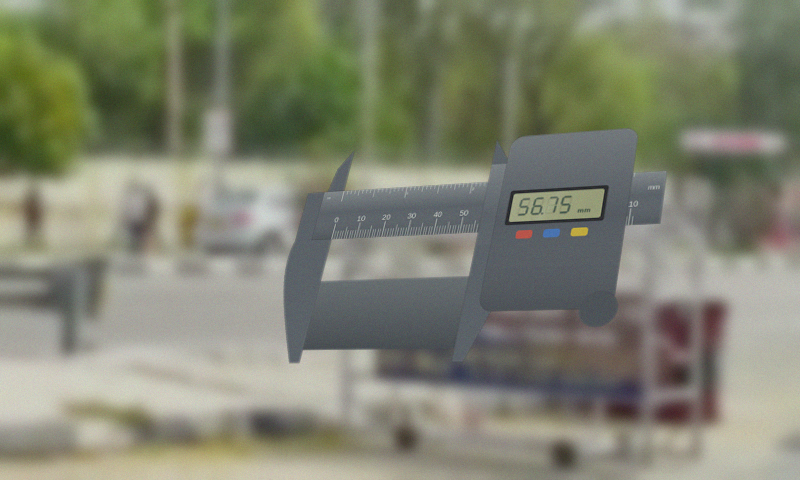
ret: 56.75mm
